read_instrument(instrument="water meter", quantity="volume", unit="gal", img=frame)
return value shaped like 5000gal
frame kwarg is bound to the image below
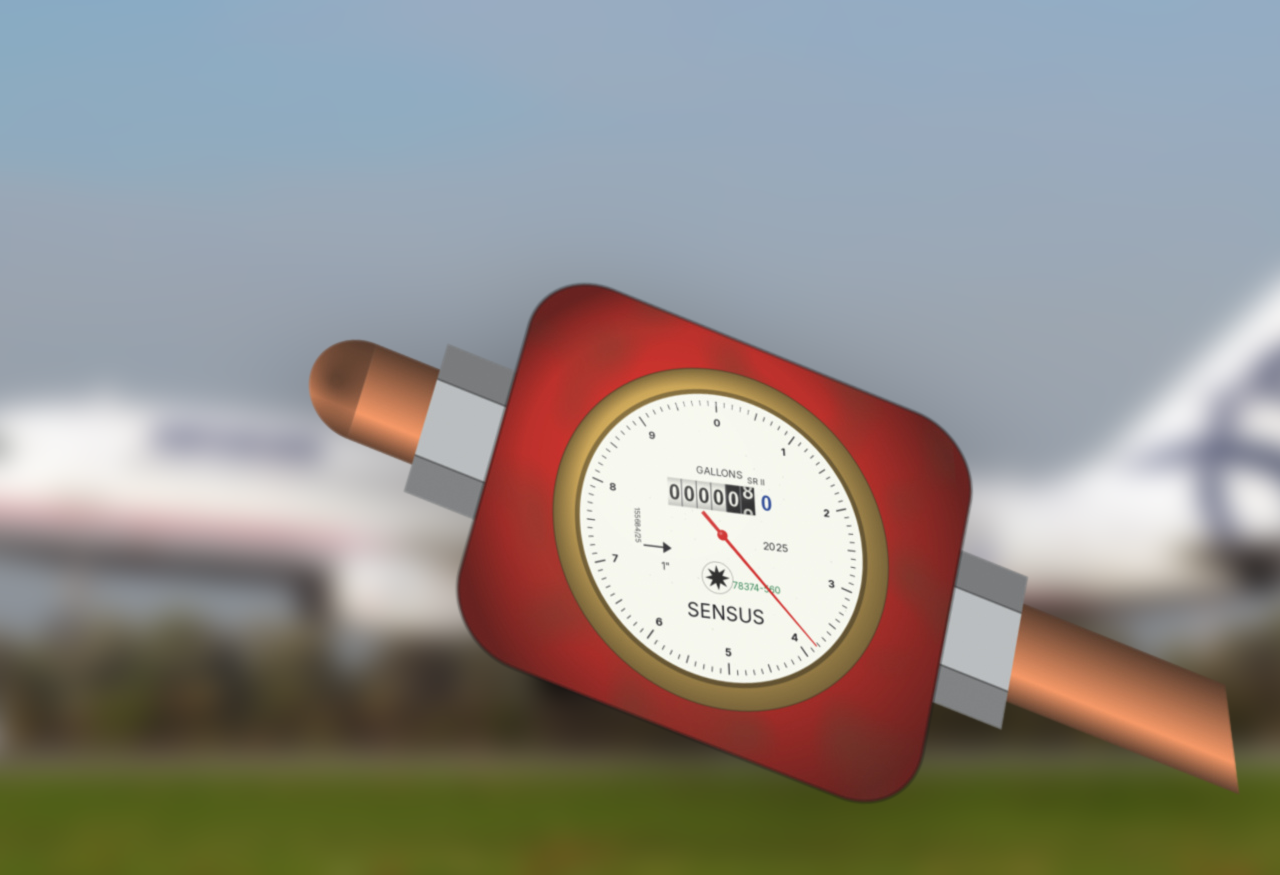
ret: 83.8gal
